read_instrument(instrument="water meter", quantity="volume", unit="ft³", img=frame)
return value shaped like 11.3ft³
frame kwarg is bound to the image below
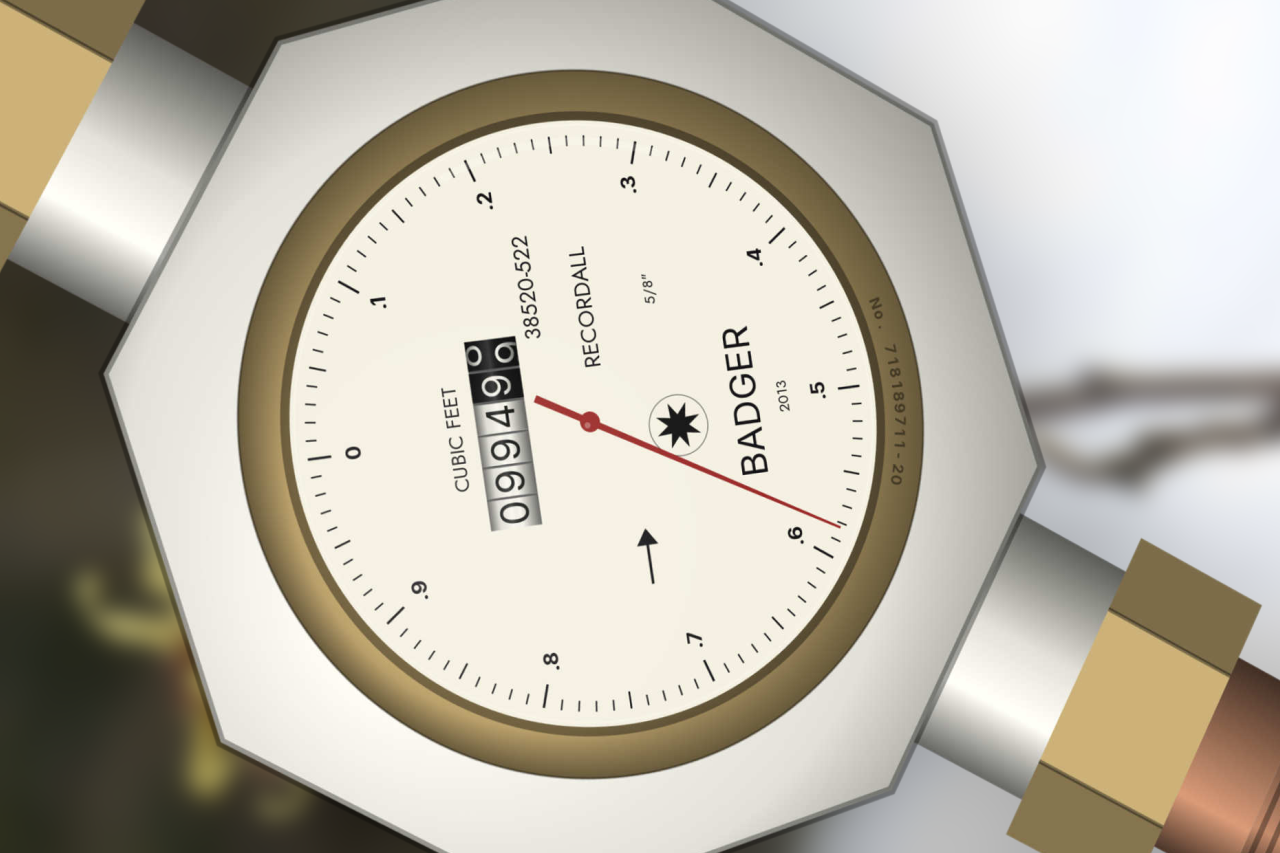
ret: 99498.58ft³
